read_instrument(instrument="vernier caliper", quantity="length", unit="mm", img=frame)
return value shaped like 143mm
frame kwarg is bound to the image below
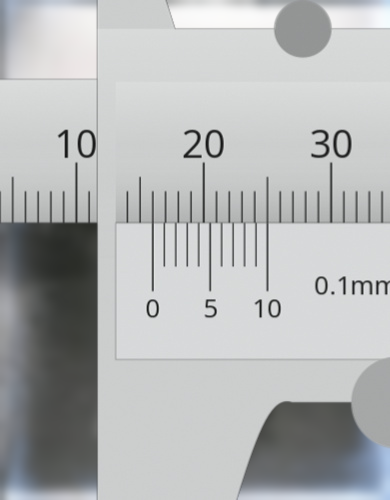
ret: 16.0mm
